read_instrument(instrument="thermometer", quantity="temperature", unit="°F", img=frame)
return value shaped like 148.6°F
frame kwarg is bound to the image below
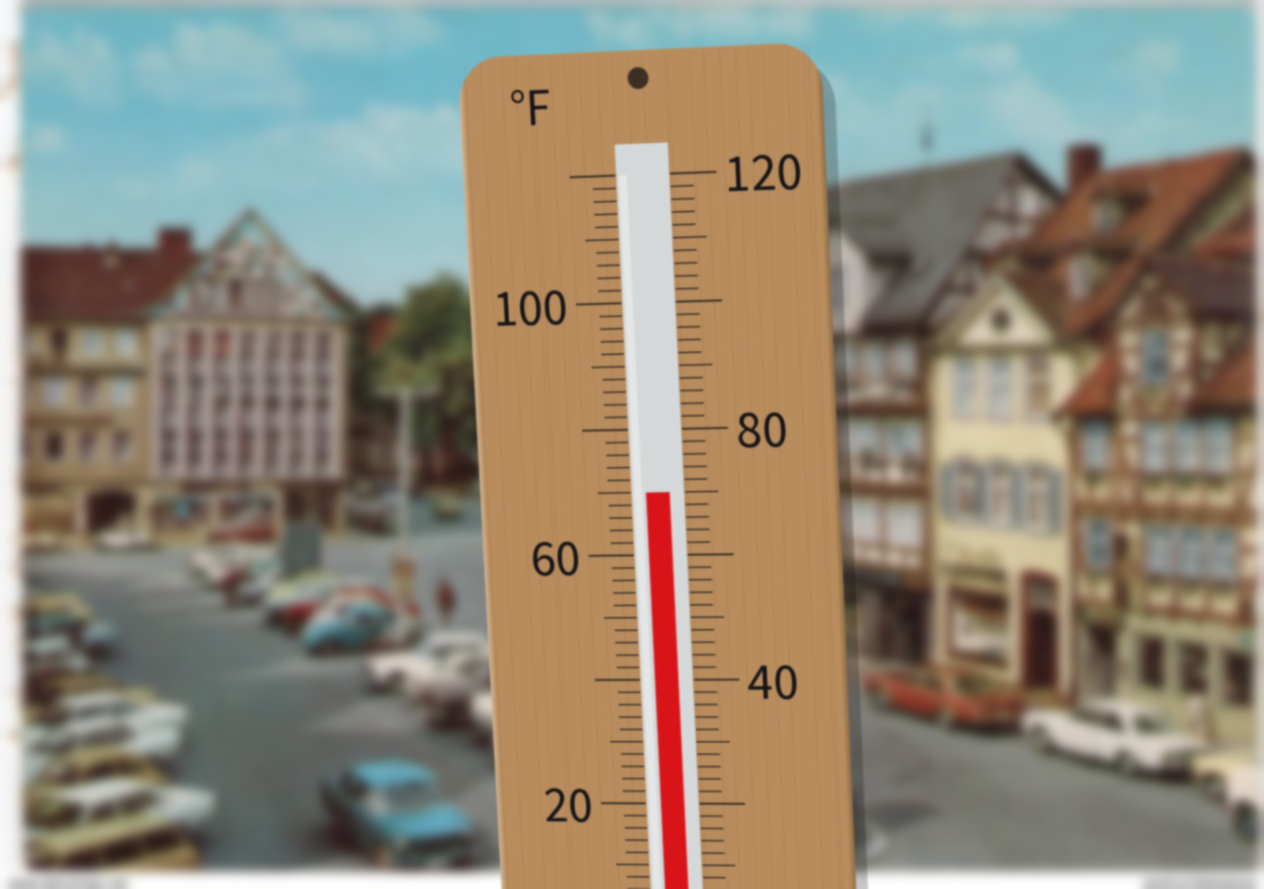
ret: 70°F
